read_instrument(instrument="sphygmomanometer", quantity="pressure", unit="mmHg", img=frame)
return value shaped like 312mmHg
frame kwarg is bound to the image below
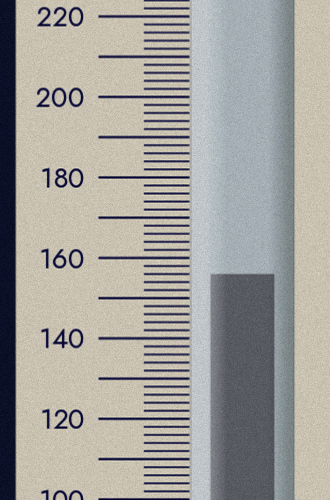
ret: 156mmHg
